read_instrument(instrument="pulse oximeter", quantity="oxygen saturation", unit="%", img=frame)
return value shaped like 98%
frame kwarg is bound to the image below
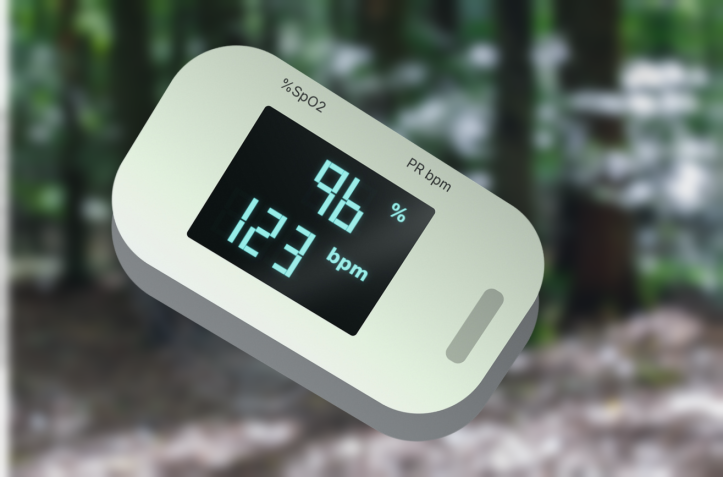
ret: 96%
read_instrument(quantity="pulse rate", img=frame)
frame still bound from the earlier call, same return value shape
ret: 123bpm
